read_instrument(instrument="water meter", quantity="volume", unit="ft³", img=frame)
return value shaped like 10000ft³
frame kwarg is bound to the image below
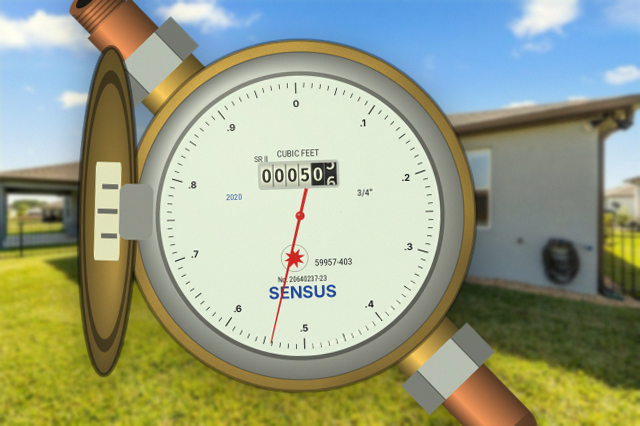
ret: 505.54ft³
